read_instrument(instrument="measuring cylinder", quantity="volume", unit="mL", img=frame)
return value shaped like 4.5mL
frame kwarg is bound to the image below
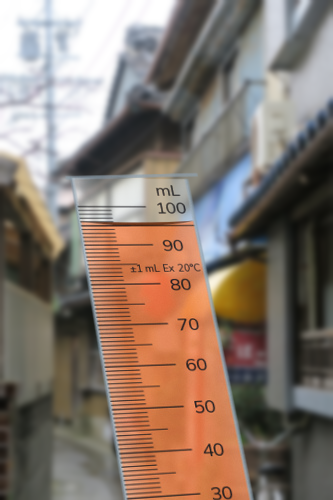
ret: 95mL
